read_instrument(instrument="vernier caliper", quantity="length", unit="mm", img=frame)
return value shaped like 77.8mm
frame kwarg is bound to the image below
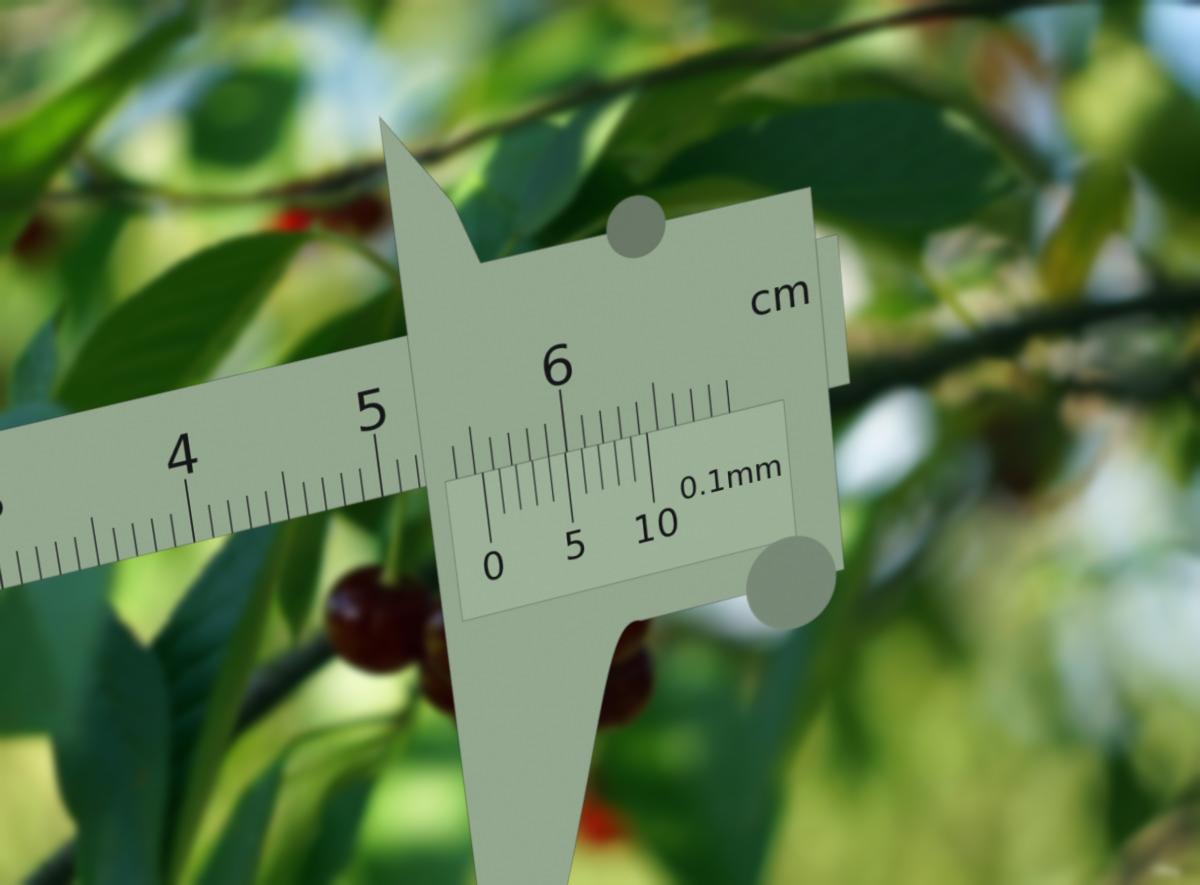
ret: 55.4mm
